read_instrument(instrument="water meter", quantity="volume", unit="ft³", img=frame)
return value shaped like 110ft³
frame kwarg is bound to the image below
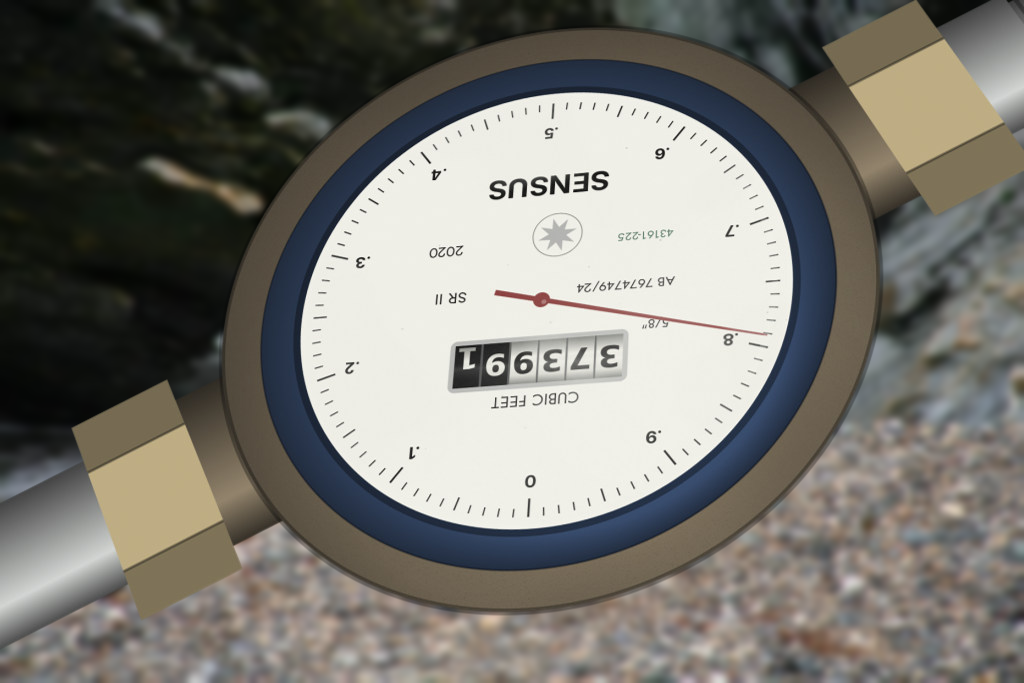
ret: 373990.79ft³
